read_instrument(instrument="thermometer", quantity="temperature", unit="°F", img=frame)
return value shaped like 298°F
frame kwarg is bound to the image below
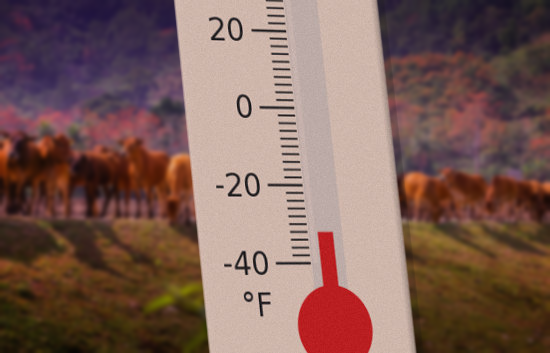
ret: -32°F
